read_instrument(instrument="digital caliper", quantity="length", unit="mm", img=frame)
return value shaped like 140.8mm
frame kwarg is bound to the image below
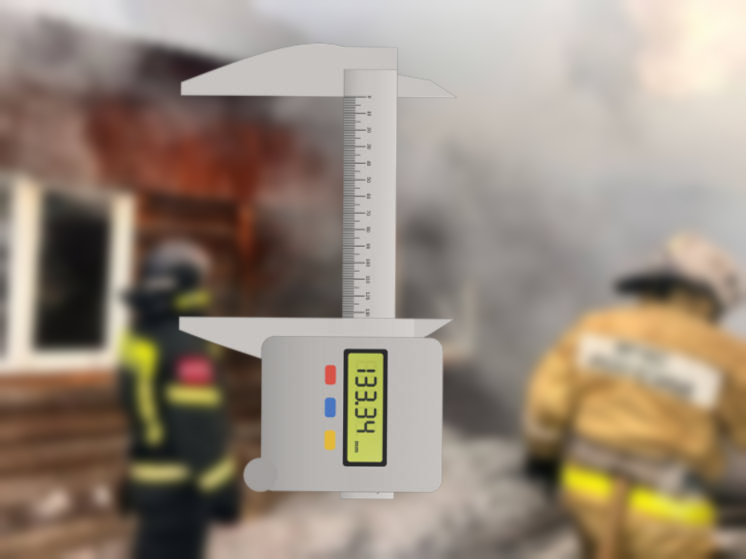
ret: 133.34mm
